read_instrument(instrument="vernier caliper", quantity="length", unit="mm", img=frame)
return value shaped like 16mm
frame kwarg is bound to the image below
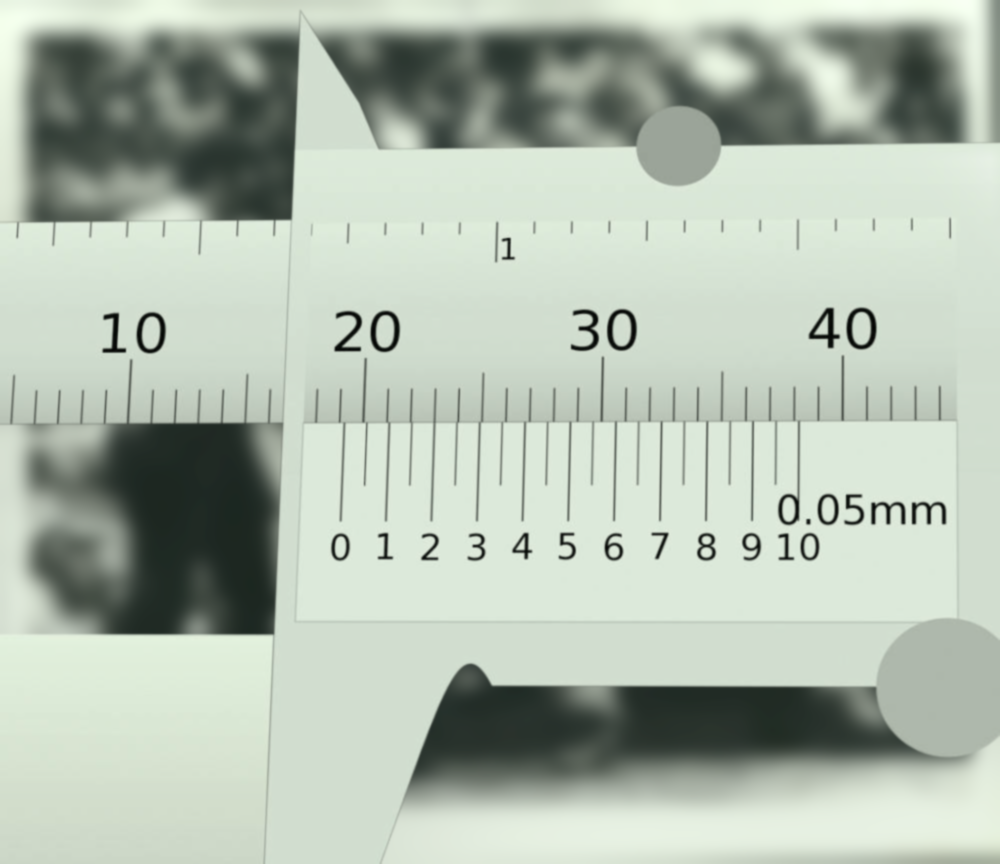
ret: 19.2mm
